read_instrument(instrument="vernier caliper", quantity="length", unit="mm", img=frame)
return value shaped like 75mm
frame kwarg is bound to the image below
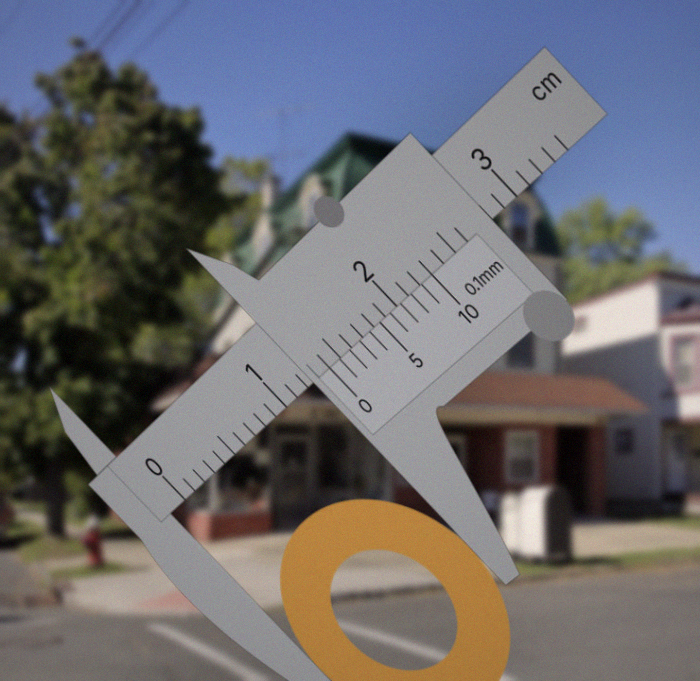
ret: 14.0mm
